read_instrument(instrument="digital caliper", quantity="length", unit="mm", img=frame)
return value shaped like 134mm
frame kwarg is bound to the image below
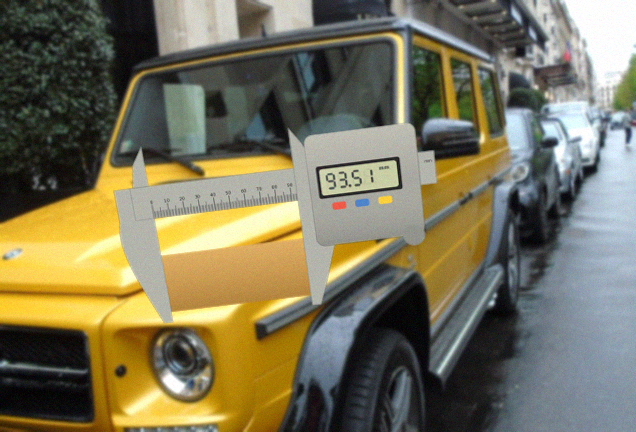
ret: 93.51mm
